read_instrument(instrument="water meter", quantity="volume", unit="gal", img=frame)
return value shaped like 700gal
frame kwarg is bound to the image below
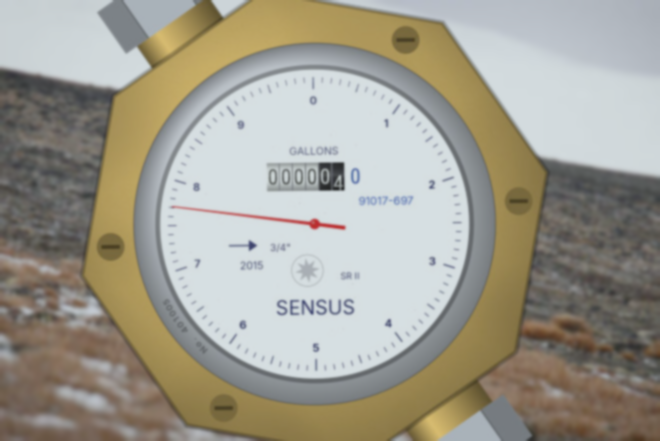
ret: 37.7gal
